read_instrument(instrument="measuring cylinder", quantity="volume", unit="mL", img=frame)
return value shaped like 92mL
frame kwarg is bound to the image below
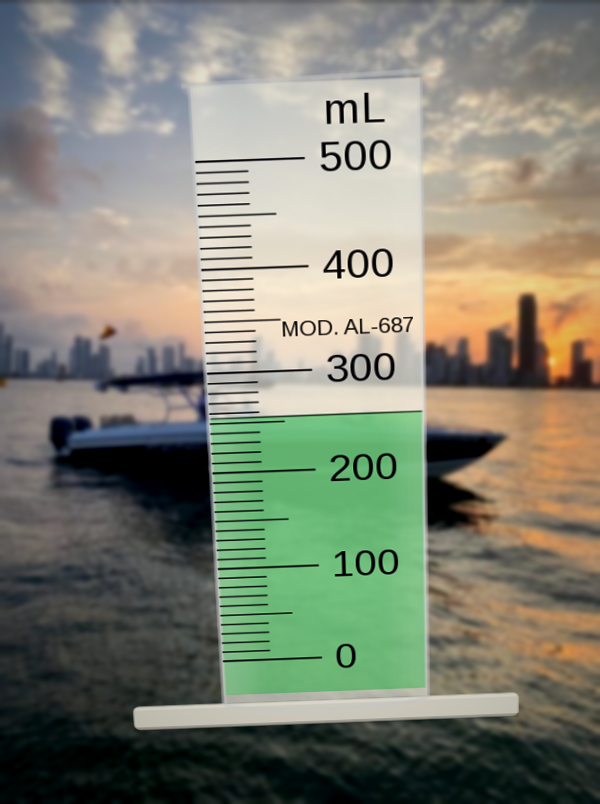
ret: 255mL
